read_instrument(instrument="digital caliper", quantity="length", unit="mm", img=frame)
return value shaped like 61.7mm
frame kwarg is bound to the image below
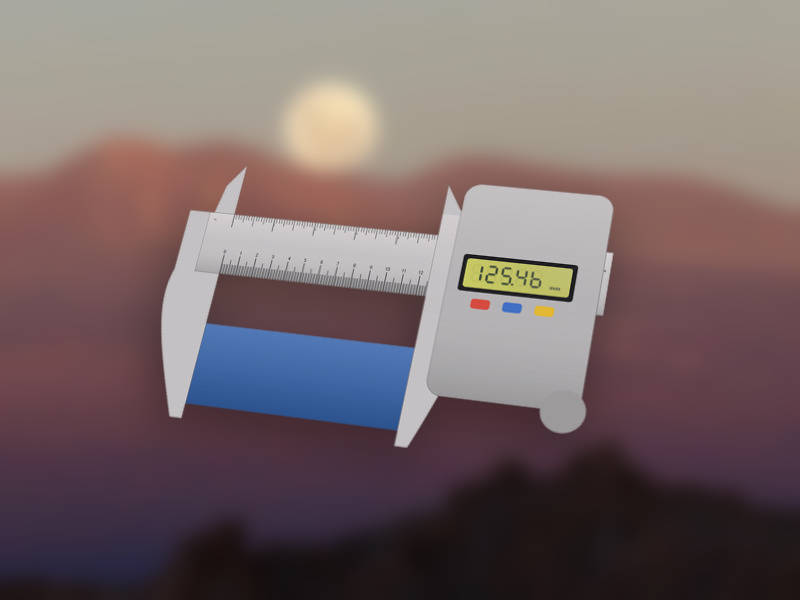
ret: 125.46mm
